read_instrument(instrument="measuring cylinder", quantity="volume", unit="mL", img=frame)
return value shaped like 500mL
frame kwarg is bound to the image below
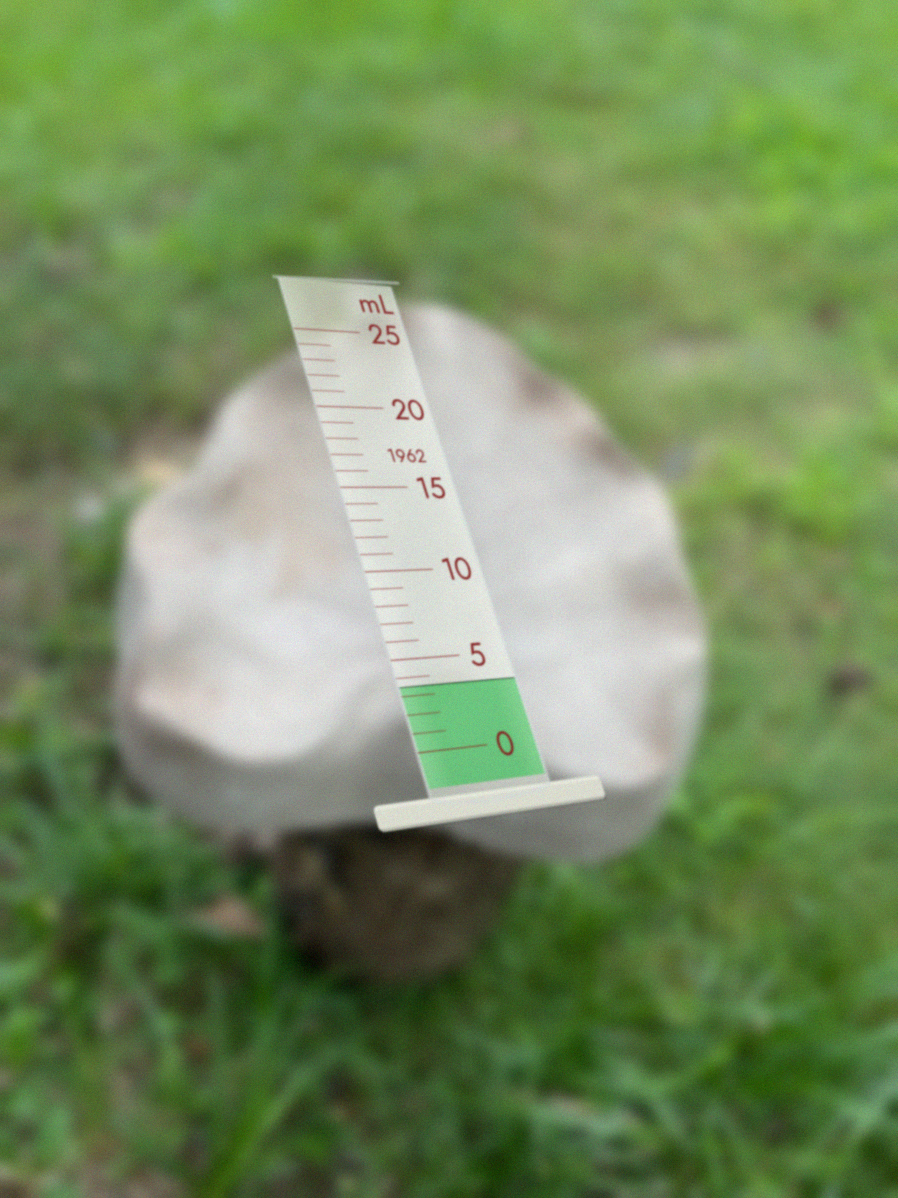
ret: 3.5mL
